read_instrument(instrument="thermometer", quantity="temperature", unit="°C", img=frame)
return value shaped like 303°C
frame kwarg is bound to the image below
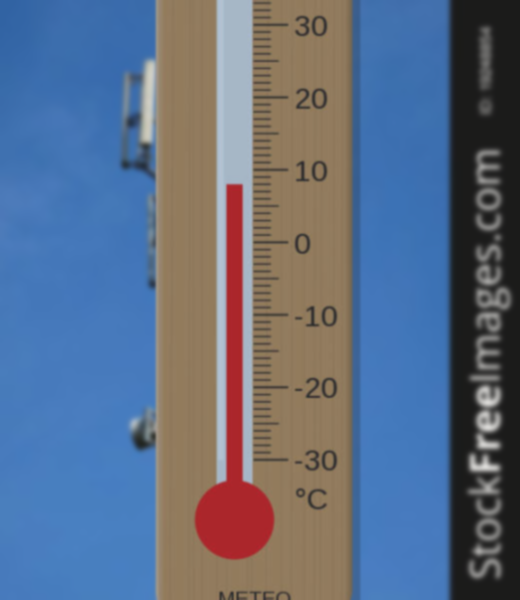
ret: 8°C
